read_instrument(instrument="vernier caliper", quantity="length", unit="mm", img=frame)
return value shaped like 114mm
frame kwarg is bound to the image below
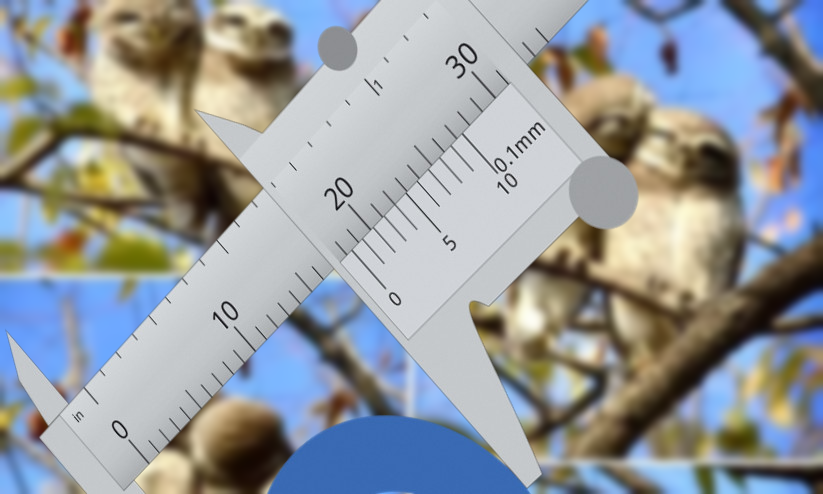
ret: 18.4mm
